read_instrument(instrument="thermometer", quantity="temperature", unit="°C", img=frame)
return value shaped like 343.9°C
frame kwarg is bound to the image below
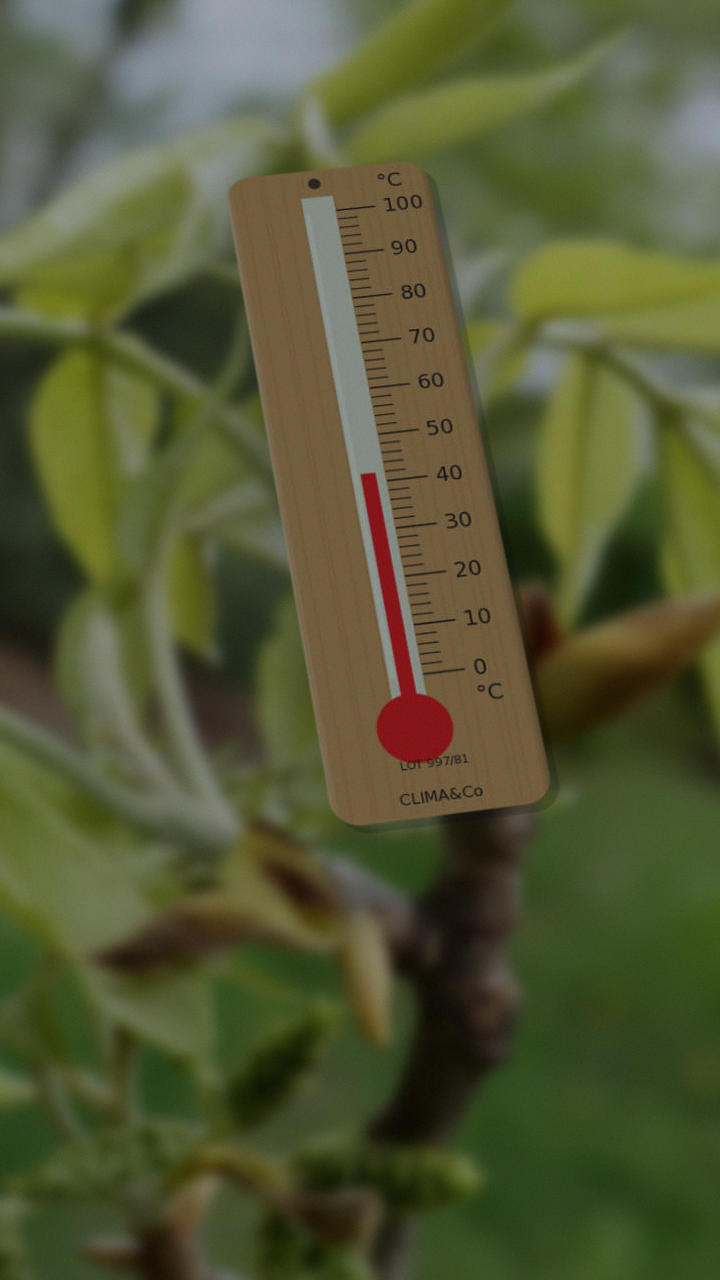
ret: 42°C
